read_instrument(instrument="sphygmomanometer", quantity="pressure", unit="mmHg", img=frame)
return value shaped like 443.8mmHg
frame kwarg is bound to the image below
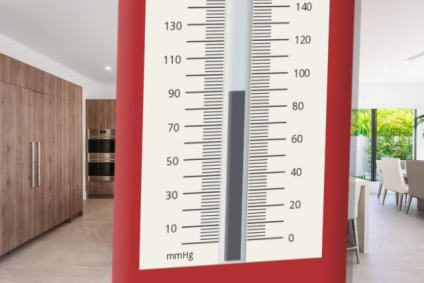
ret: 90mmHg
